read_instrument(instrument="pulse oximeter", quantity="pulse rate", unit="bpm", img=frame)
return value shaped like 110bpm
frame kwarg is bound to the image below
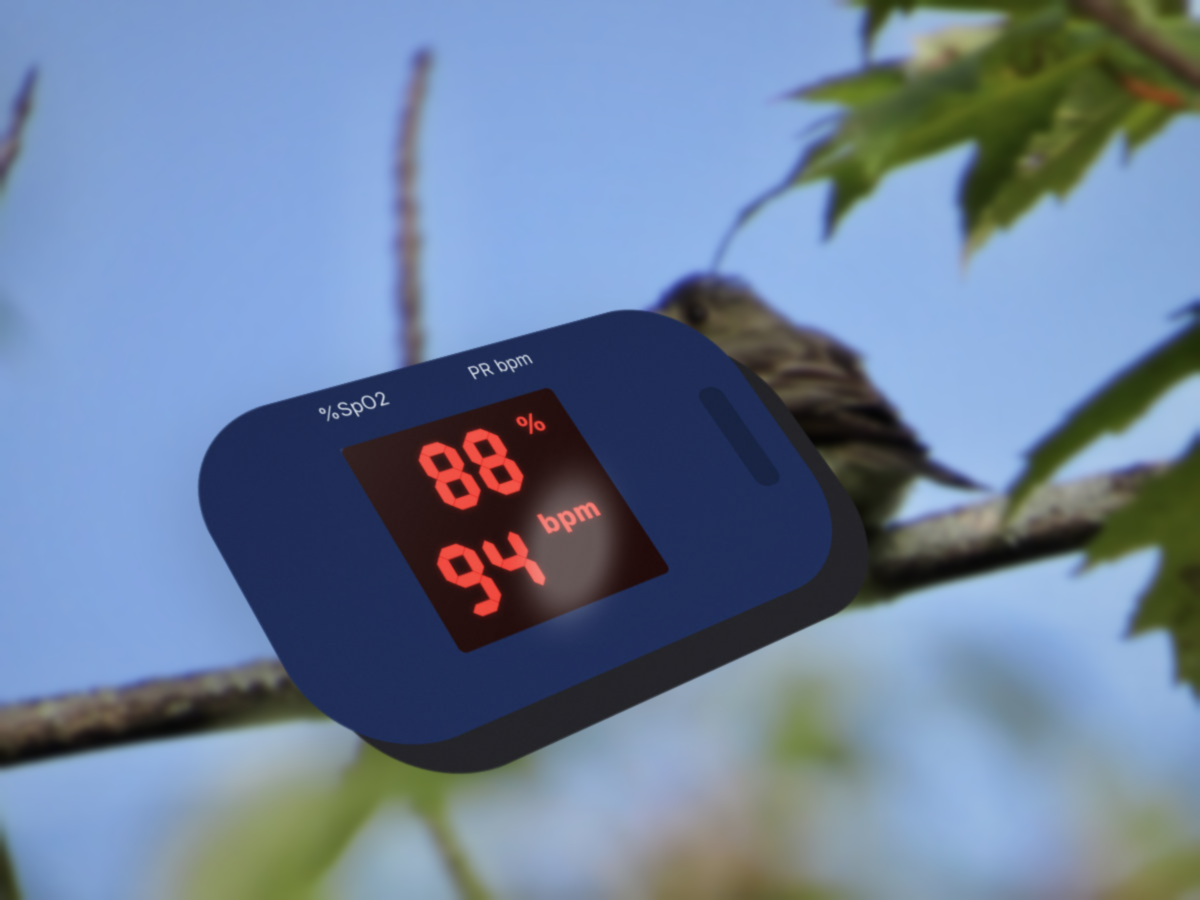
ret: 94bpm
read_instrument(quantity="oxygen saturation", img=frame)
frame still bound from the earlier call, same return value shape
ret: 88%
